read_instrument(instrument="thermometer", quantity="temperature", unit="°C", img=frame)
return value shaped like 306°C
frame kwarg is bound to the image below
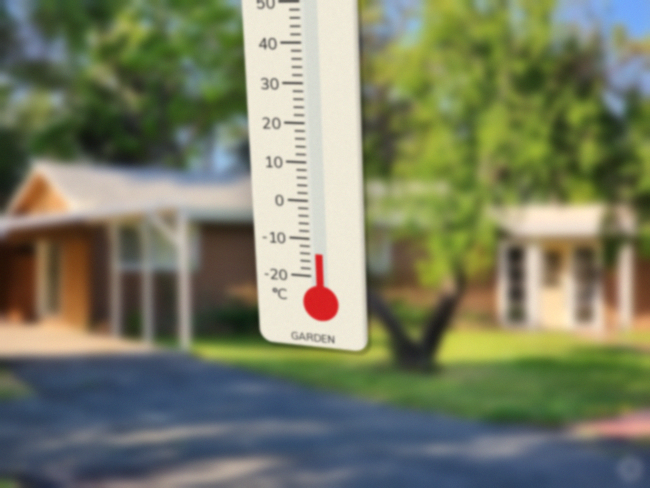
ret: -14°C
